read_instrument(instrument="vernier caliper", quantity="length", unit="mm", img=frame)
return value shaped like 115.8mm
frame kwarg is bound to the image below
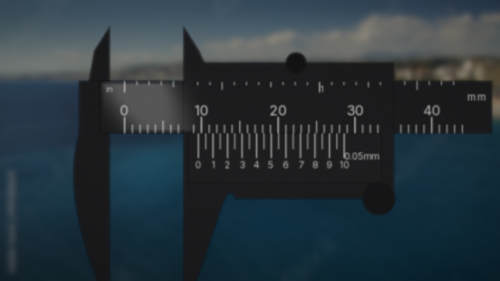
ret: 9.6mm
